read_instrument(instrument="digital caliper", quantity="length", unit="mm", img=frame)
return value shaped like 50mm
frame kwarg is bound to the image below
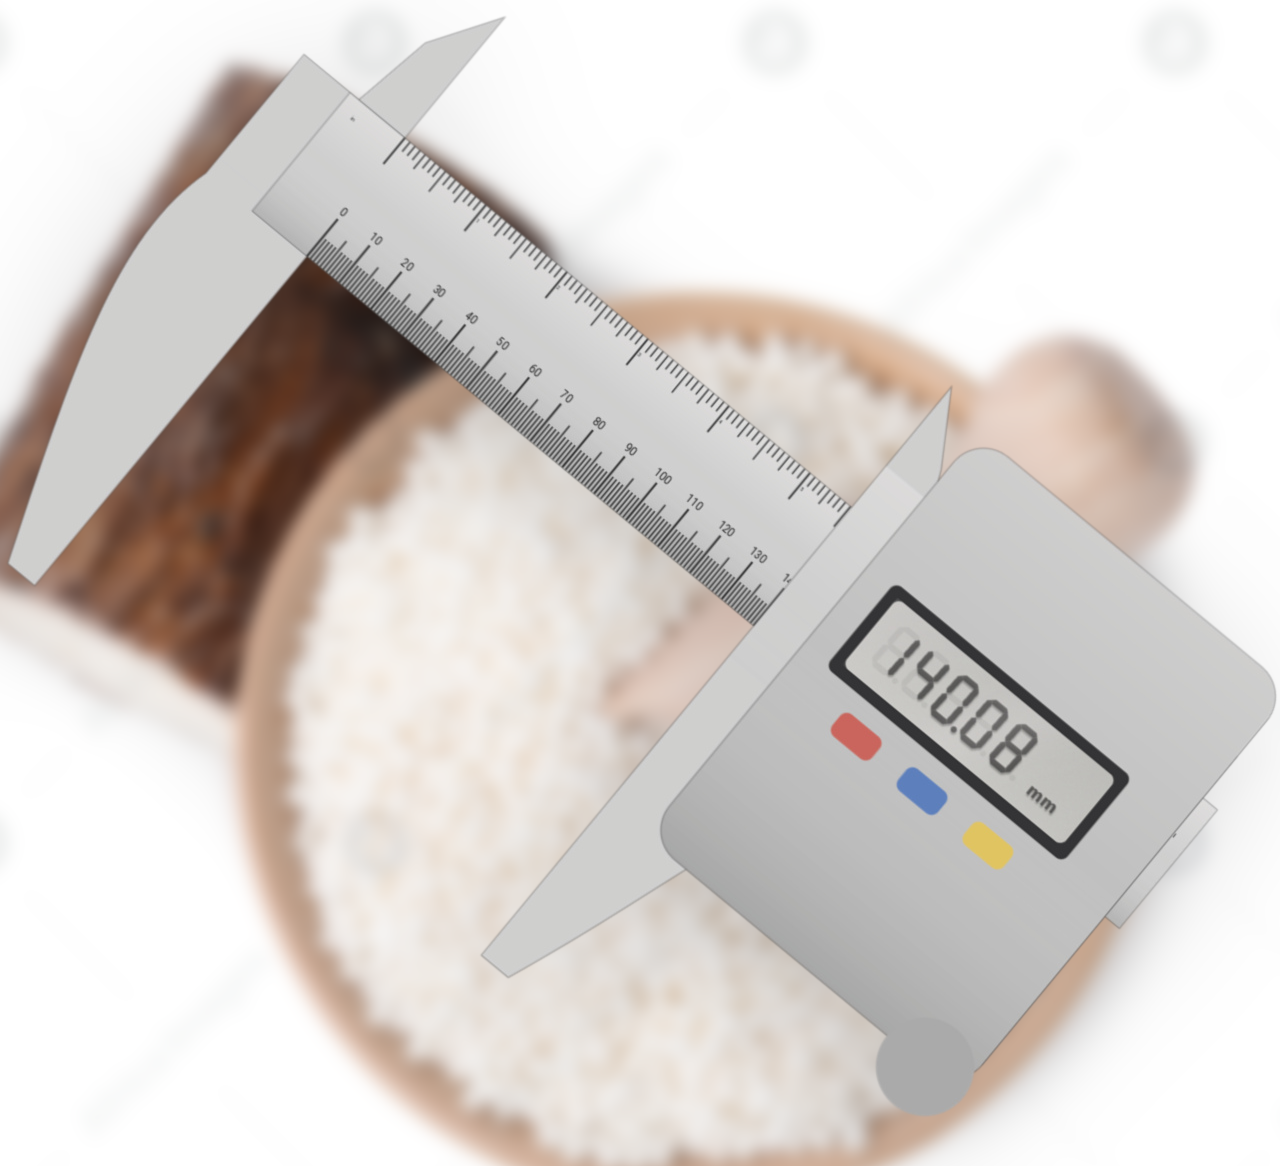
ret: 140.08mm
